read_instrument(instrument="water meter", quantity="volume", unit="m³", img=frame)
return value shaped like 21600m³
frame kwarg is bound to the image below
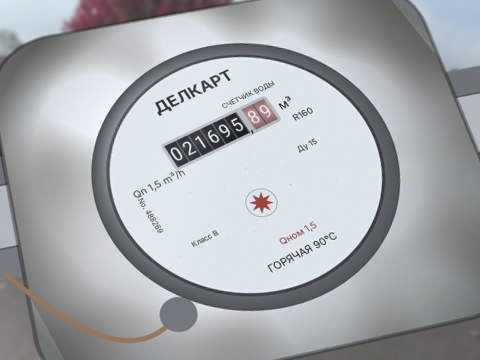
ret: 21695.89m³
